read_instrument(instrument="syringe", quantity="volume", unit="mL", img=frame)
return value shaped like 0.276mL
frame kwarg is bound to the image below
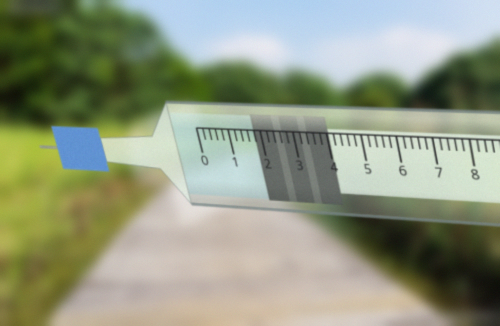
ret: 1.8mL
